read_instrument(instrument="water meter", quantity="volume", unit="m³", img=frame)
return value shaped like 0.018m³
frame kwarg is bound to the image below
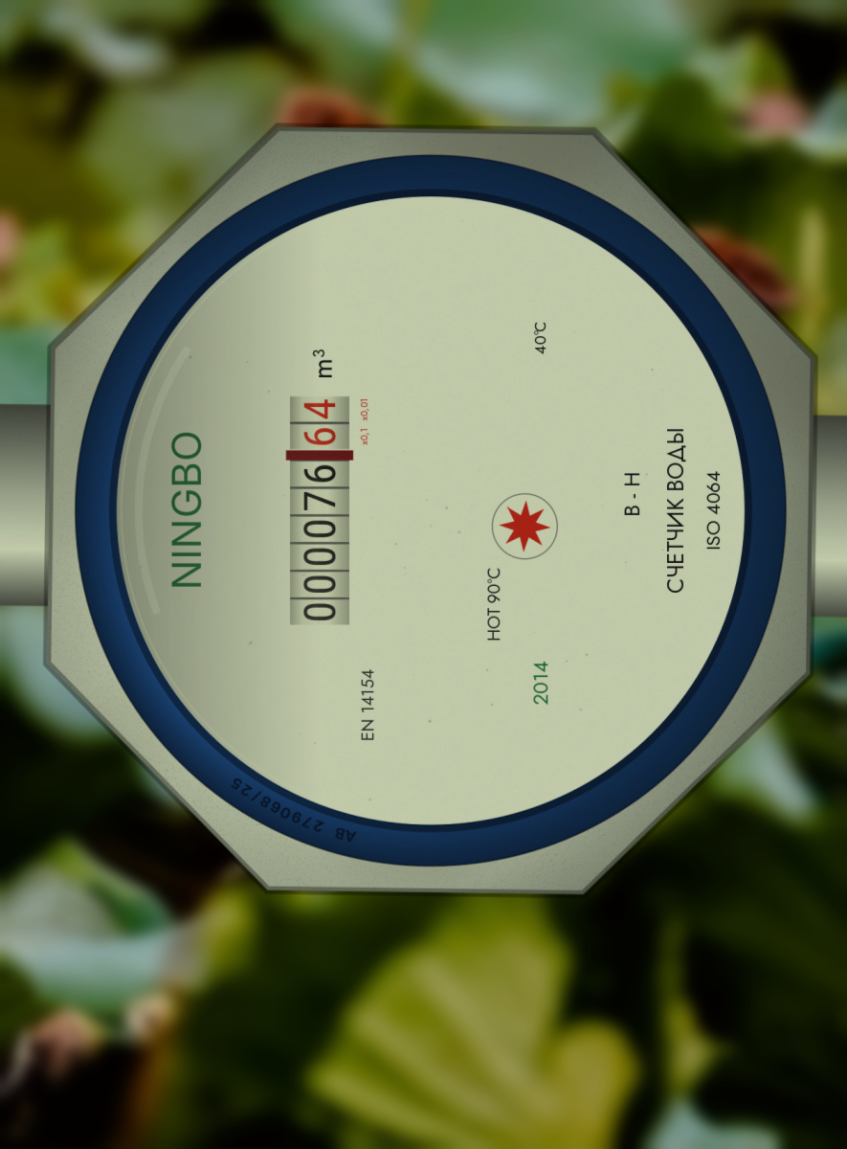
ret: 76.64m³
